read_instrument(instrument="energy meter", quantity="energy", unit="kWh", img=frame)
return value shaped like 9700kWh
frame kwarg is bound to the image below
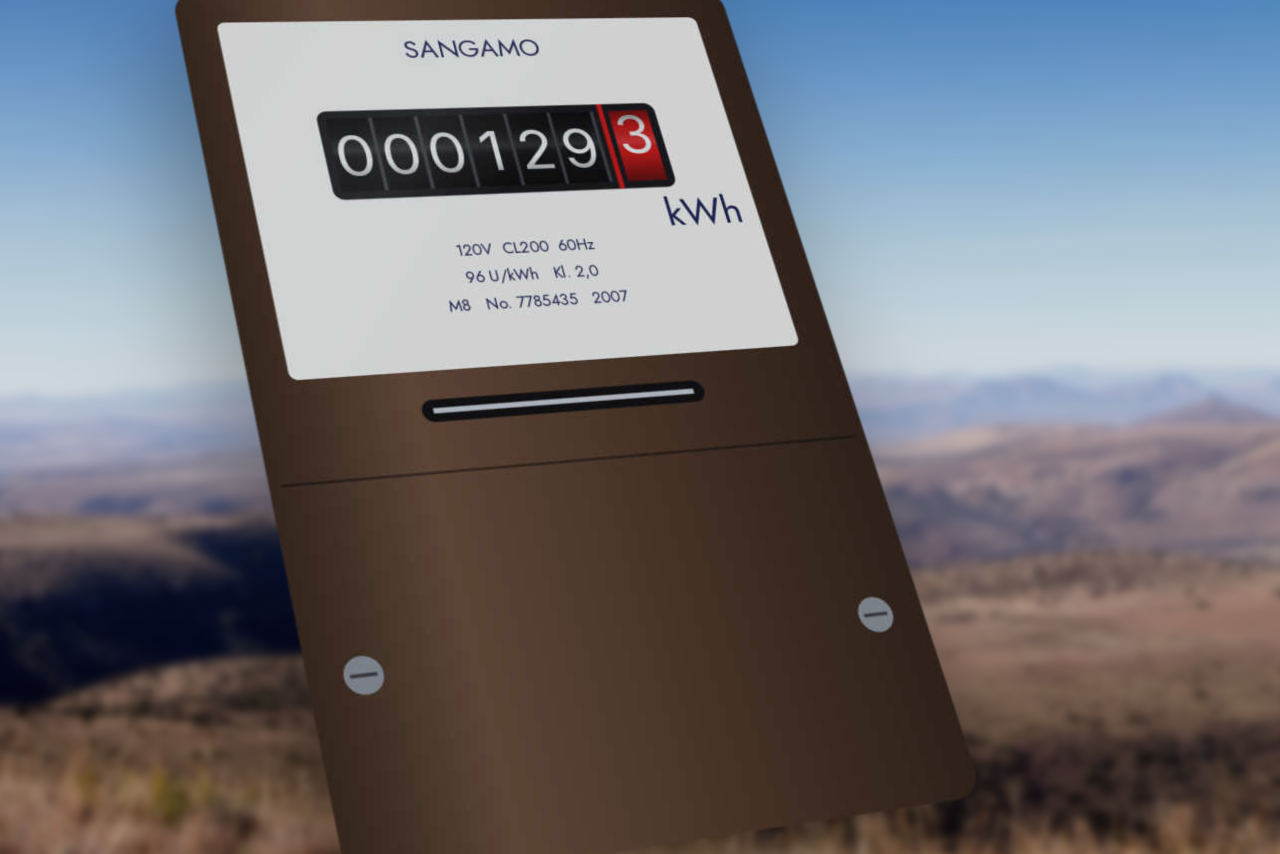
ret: 129.3kWh
